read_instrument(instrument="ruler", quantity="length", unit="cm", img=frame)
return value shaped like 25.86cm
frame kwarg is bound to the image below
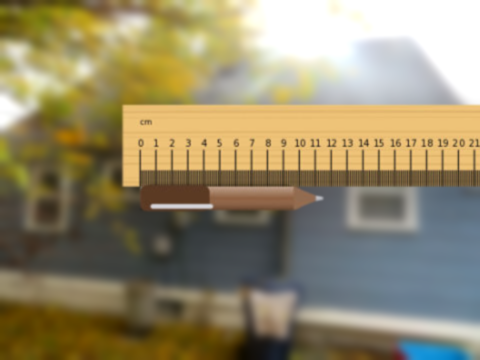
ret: 11.5cm
